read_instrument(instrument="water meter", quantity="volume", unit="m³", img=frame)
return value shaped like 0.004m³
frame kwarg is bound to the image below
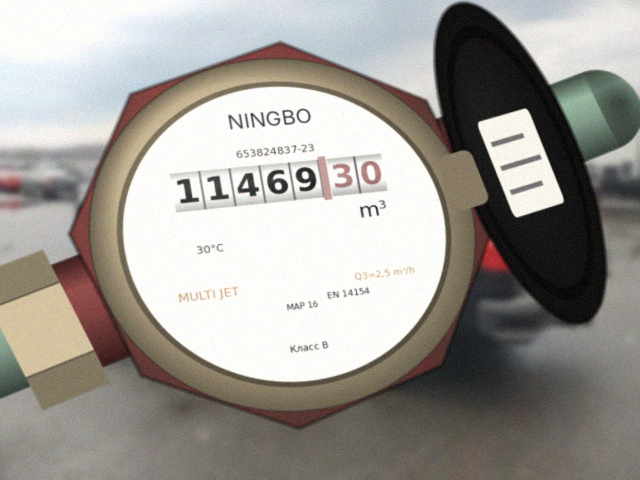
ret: 11469.30m³
